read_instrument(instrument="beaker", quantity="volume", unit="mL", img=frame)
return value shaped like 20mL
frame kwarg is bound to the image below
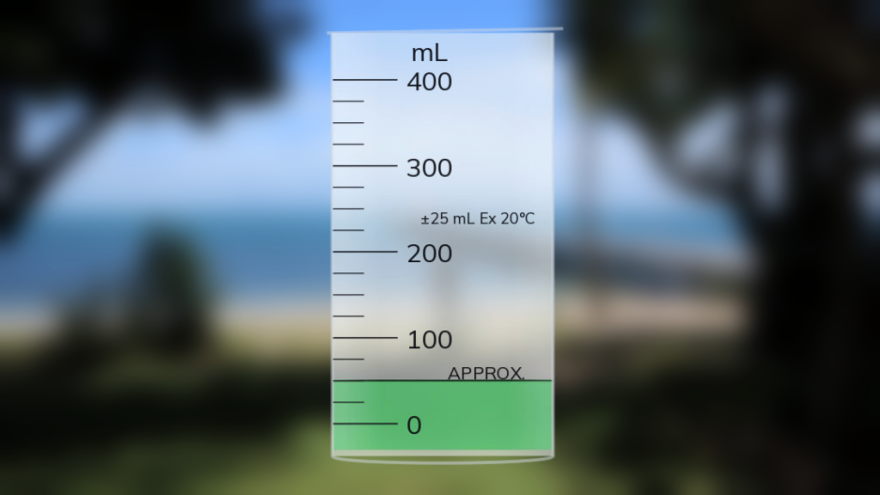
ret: 50mL
